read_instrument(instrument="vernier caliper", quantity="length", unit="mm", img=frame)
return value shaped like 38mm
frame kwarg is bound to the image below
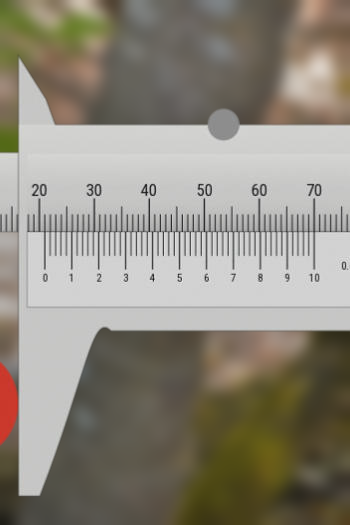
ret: 21.0mm
